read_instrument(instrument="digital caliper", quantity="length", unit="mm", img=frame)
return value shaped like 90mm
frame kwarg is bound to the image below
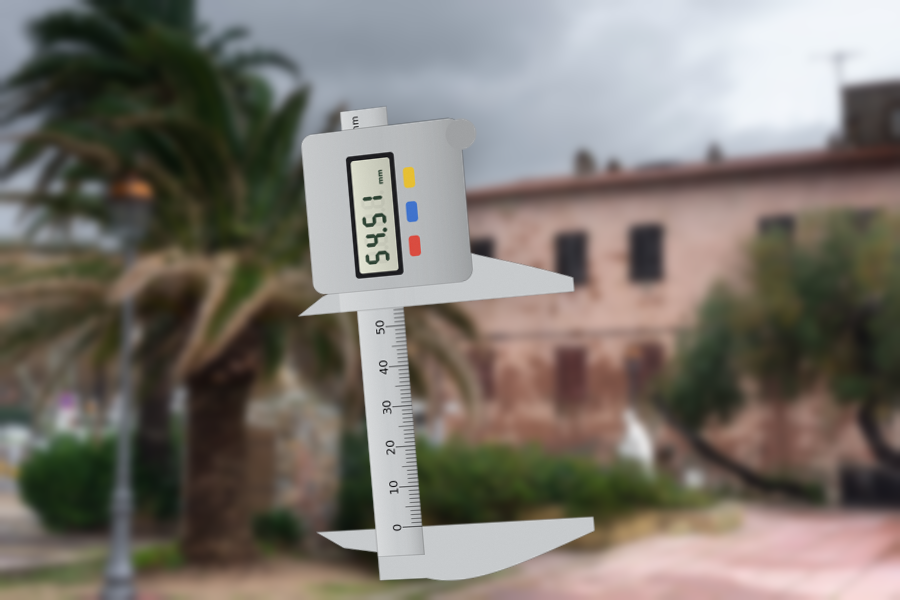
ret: 54.51mm
